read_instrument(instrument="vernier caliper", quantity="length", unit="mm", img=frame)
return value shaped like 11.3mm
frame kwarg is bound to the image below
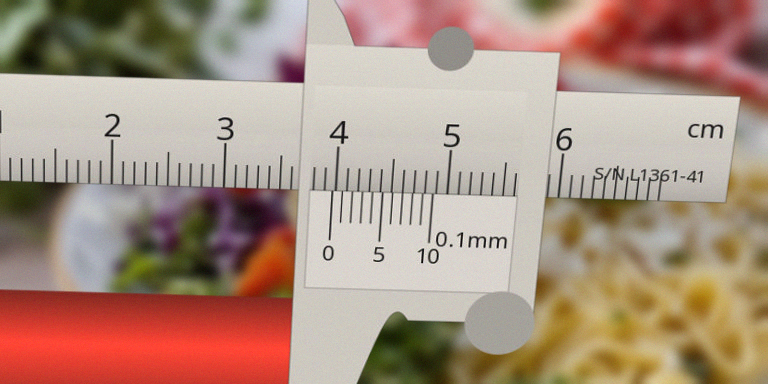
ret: 39.7mm
